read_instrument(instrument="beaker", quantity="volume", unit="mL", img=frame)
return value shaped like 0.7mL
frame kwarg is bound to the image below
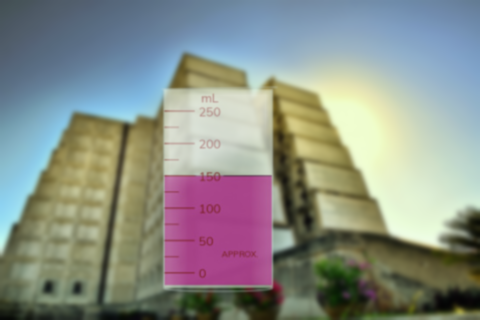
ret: 150mL
